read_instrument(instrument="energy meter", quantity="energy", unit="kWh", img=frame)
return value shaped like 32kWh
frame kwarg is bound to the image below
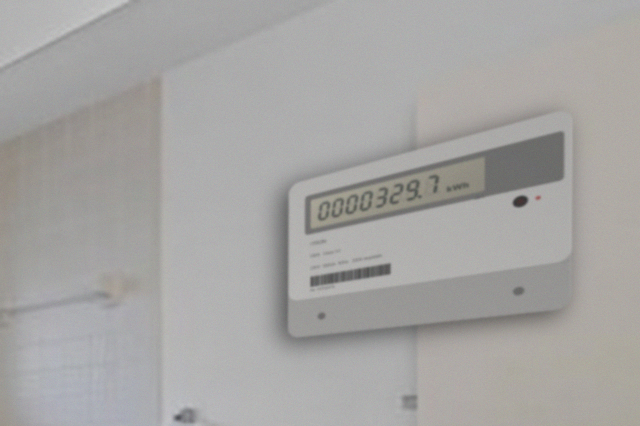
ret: 329.7kWh
